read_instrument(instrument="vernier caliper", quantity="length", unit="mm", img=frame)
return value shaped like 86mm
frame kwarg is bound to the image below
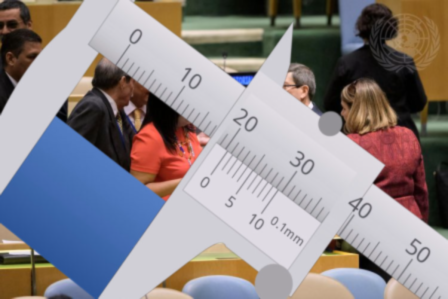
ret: 20.4mm
